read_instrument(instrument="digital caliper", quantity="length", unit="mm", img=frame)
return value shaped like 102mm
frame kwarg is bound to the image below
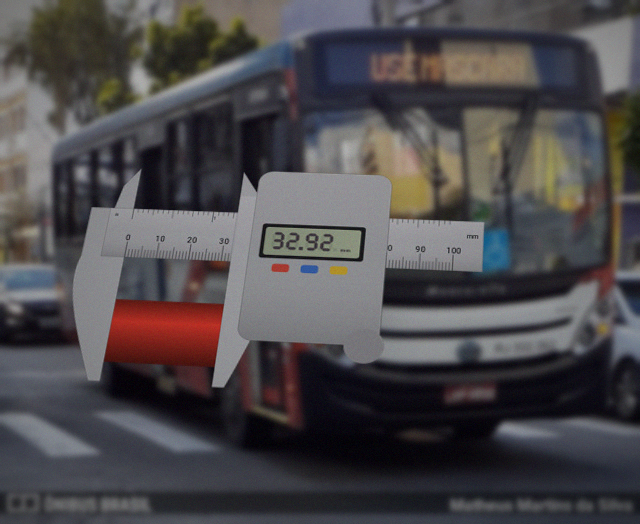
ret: 32.92mm
